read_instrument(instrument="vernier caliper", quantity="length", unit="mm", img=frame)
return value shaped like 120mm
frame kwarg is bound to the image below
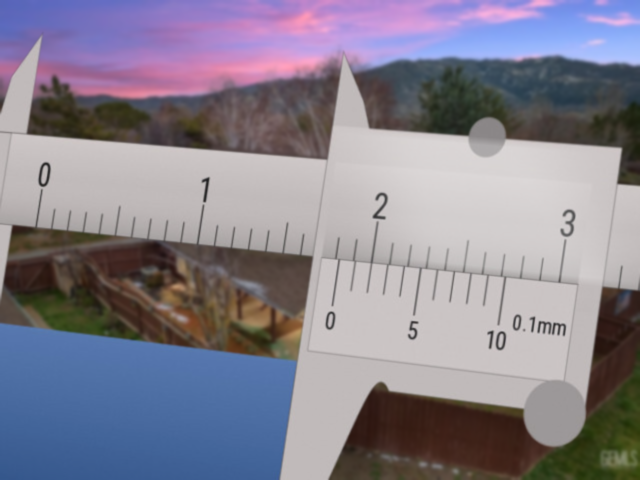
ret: 18.2mm
